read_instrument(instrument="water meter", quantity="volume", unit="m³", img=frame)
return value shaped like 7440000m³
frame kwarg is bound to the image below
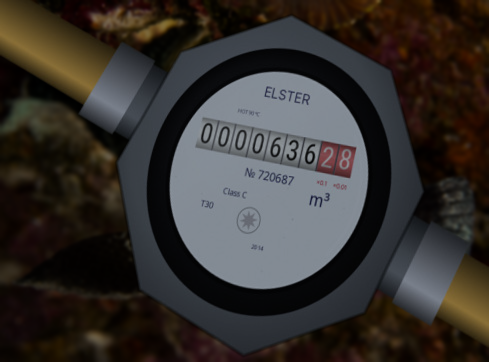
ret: 636.28m³
